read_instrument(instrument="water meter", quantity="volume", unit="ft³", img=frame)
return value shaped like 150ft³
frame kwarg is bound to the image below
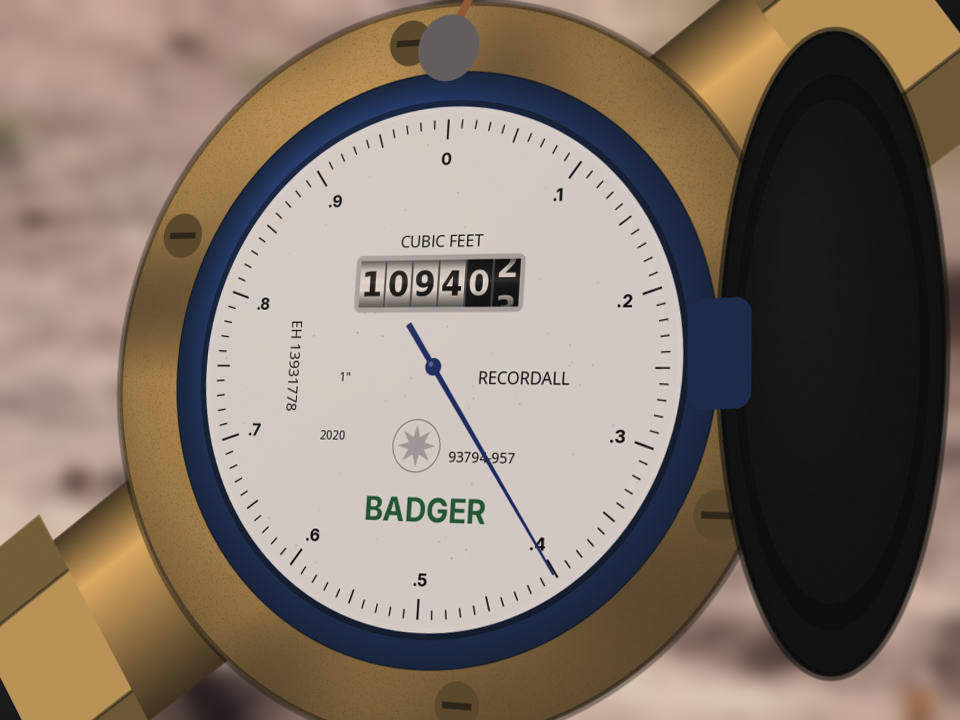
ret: 109402.40ft³
